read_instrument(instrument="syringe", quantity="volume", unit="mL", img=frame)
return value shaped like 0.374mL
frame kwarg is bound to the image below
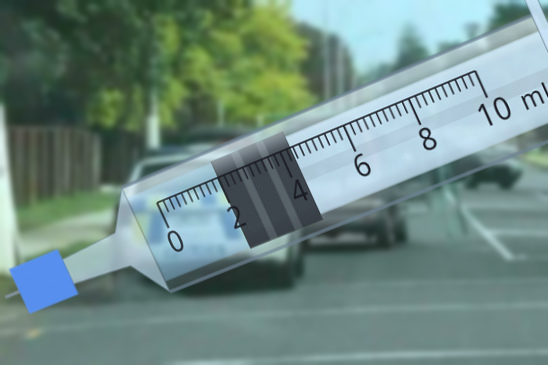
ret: 2mL
